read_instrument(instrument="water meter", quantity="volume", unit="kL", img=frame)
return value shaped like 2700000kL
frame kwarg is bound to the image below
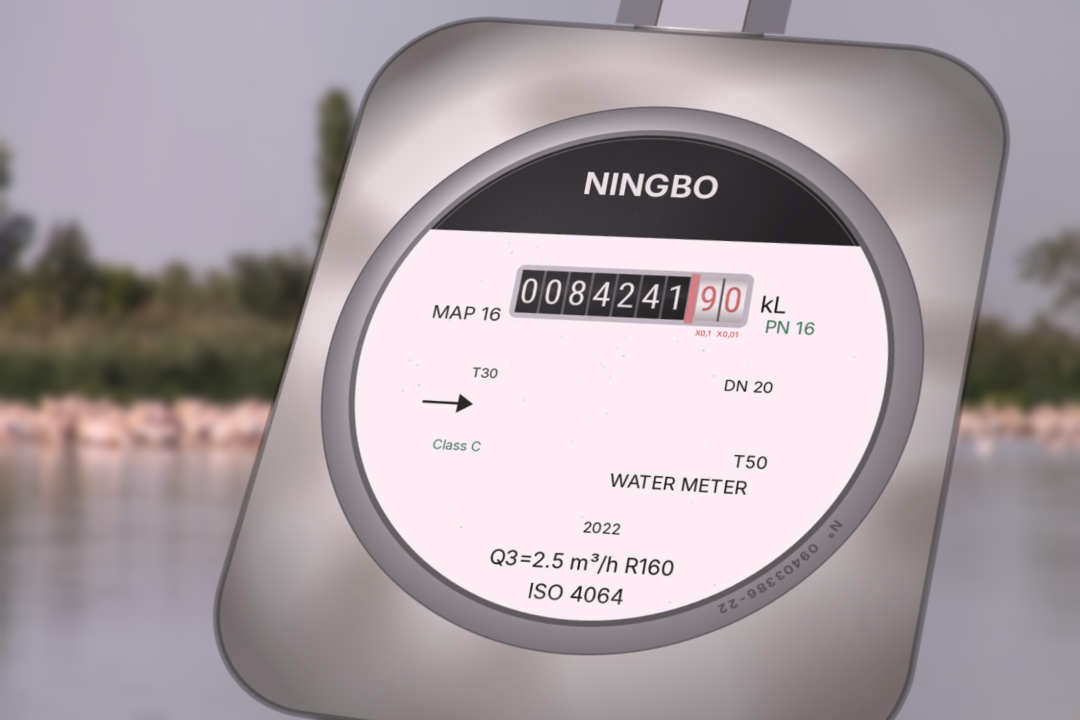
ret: 84241.90kL
